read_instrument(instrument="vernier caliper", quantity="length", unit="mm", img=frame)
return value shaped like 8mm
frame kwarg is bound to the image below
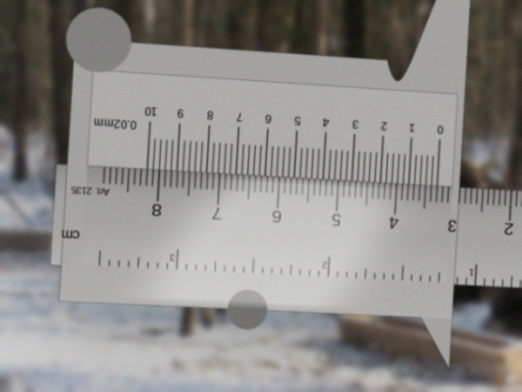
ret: 33.0mm
